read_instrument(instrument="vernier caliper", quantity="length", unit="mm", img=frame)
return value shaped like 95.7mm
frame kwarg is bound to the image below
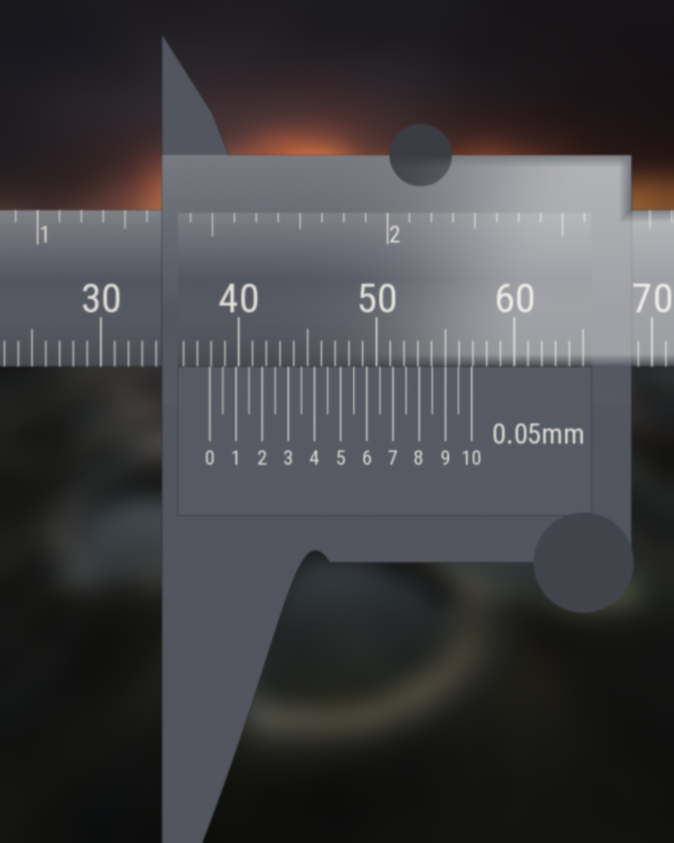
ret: 37.9mm
